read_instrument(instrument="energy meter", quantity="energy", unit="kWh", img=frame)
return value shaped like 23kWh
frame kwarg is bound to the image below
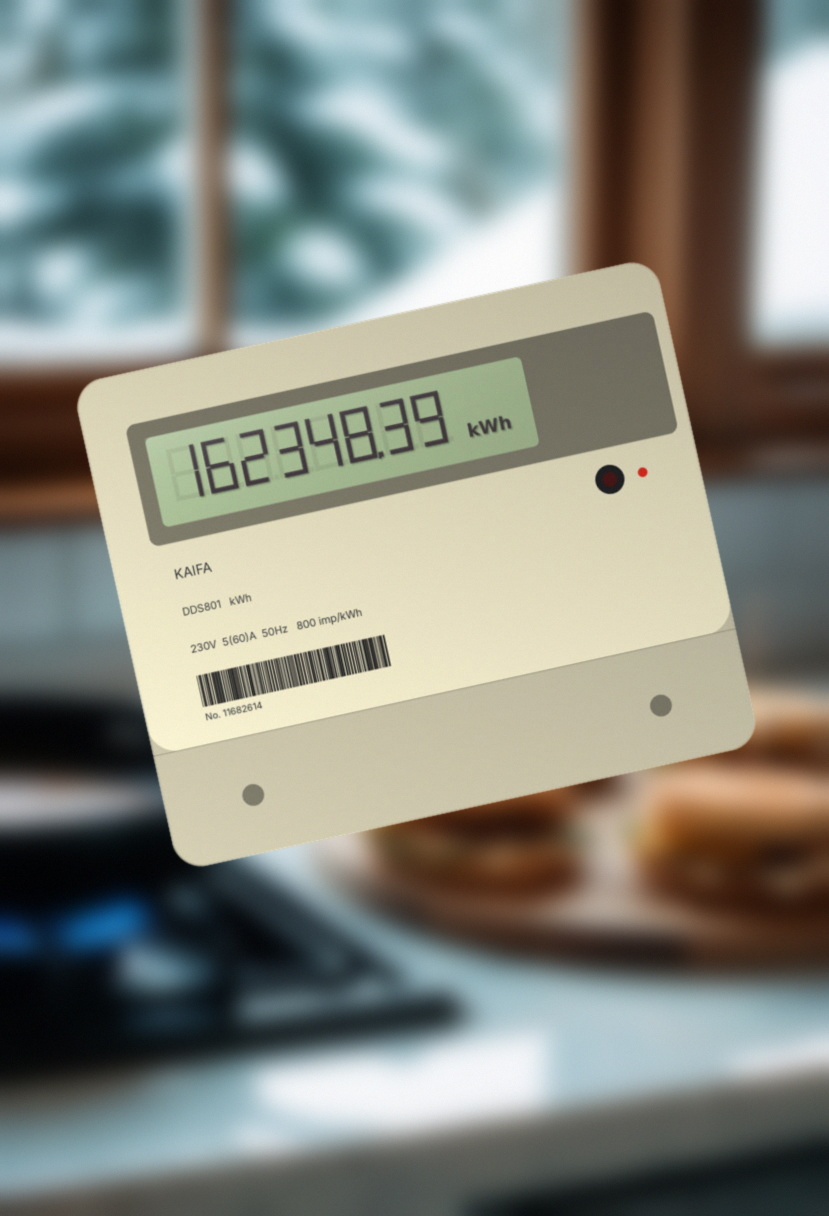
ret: 162348.39kWh
